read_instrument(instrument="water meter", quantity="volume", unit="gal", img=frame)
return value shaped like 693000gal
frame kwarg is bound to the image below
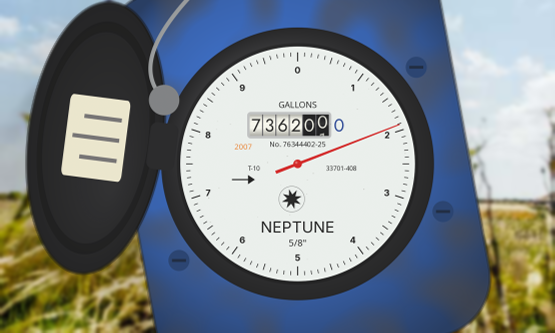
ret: 7362001.9gal
